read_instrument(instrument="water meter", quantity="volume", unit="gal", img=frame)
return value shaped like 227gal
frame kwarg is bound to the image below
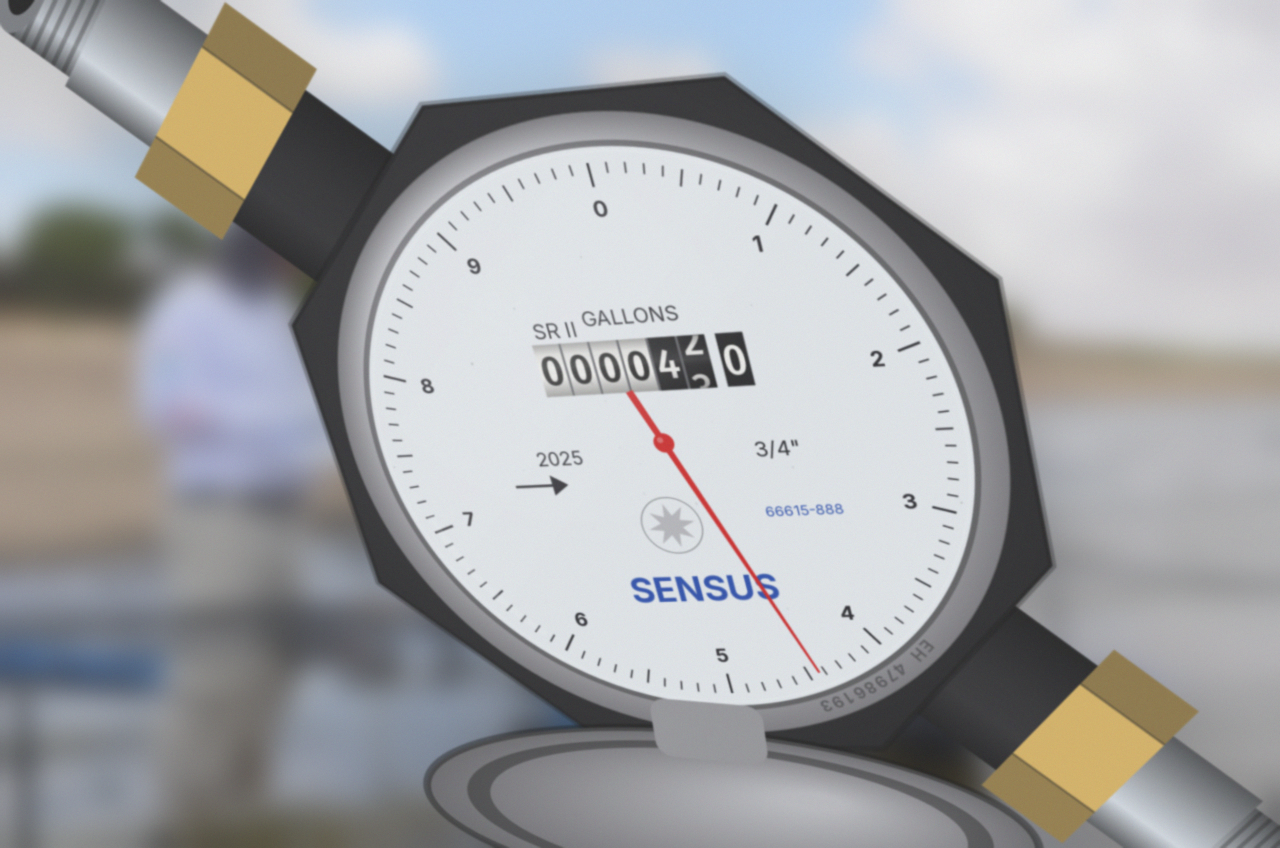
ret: 424.4gal
